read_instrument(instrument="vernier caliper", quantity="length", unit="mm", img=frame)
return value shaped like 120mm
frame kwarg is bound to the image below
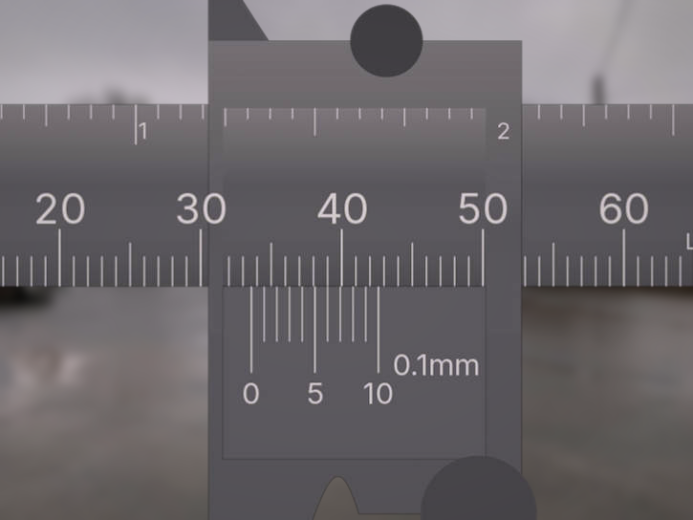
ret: 33.6mm
